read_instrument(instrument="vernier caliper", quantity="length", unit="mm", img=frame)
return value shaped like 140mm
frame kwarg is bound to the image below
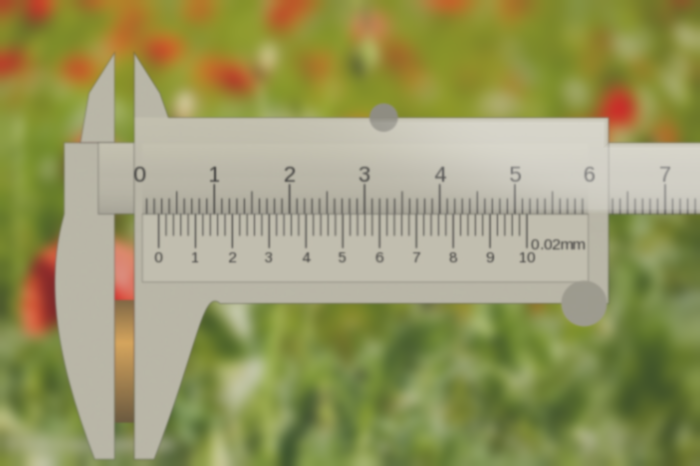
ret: 2.6mm
